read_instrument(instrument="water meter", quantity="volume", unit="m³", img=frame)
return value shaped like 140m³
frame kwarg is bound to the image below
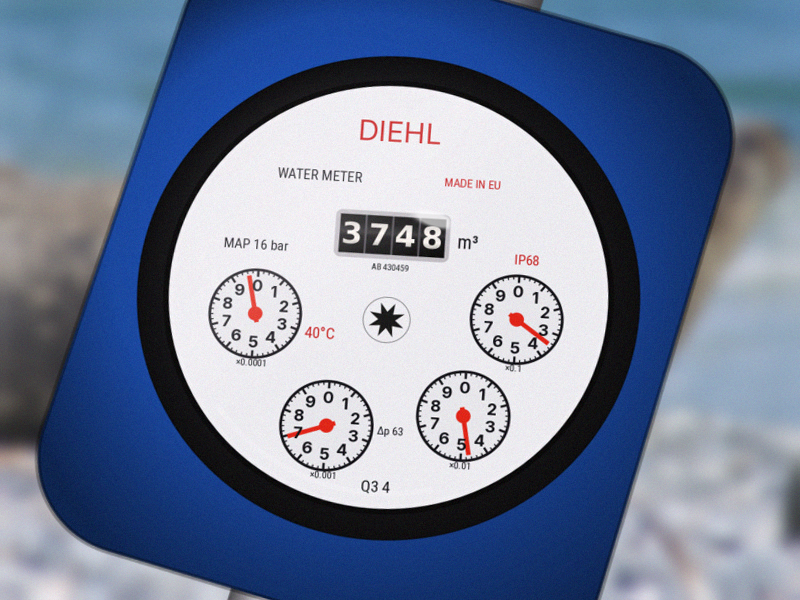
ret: 3748.3469m³
